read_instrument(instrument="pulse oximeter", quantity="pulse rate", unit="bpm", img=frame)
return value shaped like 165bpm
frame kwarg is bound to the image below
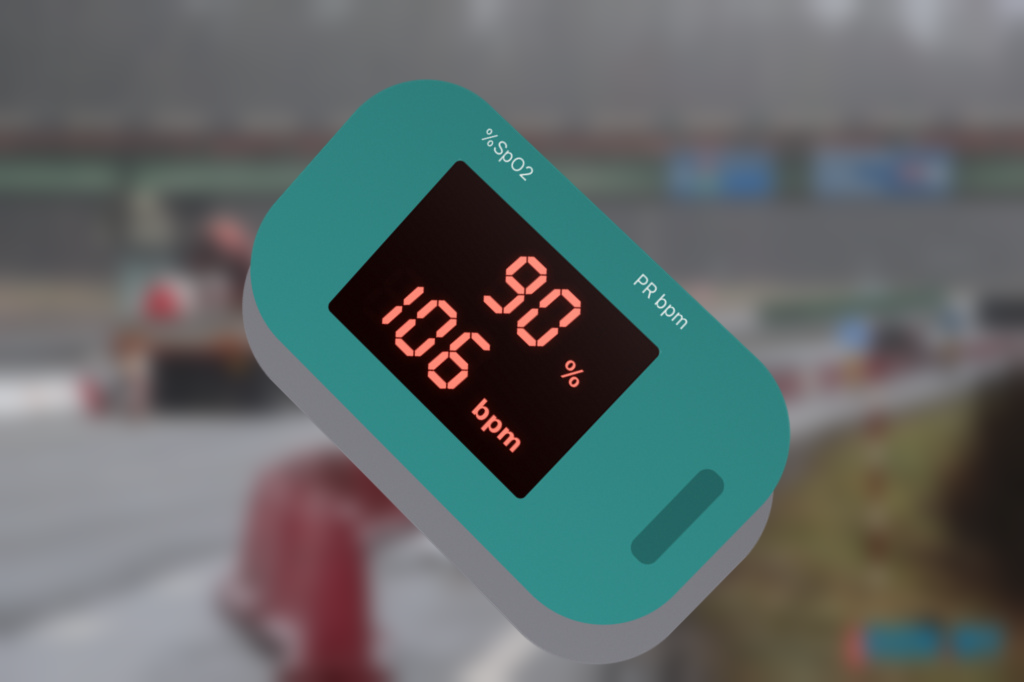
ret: 106bpm
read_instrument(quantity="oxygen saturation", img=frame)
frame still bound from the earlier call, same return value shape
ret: 90%
